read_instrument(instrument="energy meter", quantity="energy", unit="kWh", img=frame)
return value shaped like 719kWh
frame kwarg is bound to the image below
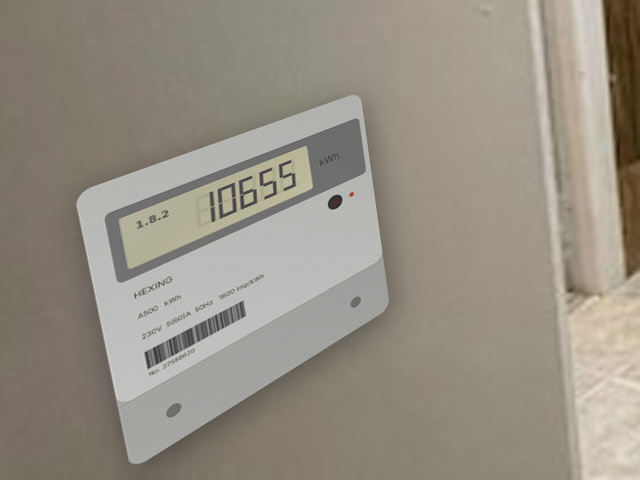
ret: 10655kWh
